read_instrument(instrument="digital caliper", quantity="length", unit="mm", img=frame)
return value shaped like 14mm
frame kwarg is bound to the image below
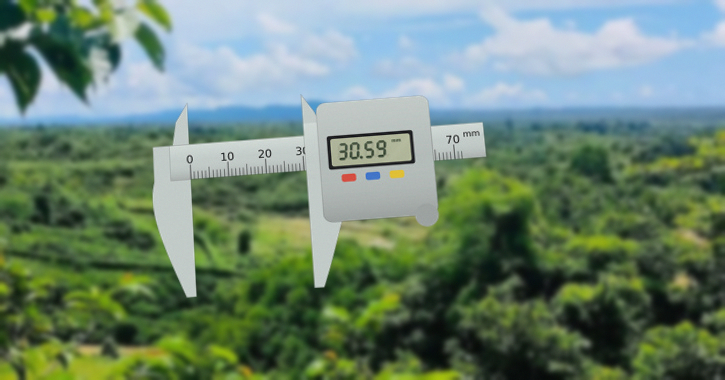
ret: 30.59mm
